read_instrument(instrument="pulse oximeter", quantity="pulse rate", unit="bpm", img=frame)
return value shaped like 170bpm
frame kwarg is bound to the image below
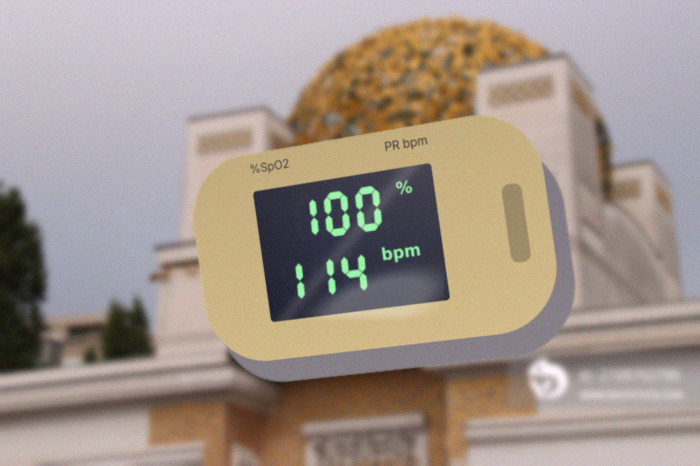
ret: 114bpm
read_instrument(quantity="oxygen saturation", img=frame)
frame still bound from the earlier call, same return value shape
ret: 100%
